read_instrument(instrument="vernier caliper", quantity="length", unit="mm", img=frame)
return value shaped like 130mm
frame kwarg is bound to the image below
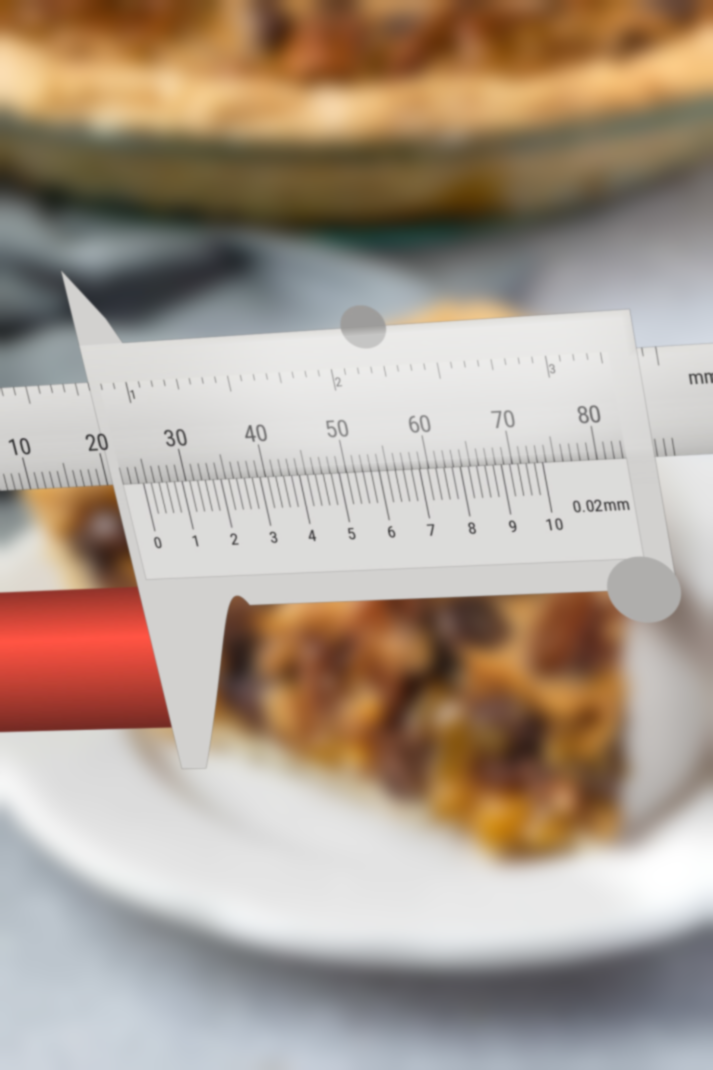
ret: 24.6mm
